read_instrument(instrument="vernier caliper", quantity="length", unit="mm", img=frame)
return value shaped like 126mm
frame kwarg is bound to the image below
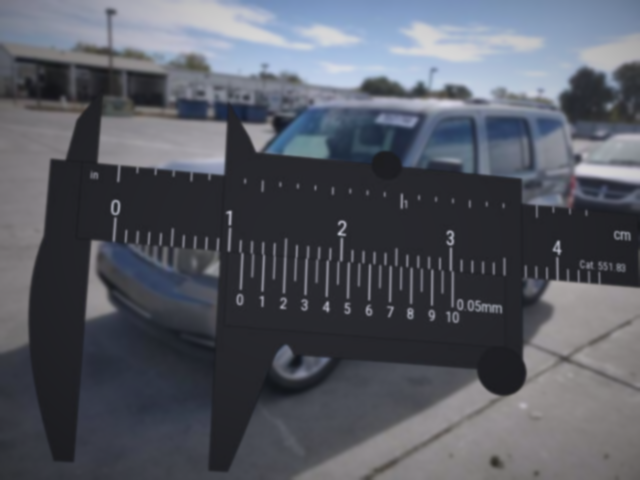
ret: 11.2mm
